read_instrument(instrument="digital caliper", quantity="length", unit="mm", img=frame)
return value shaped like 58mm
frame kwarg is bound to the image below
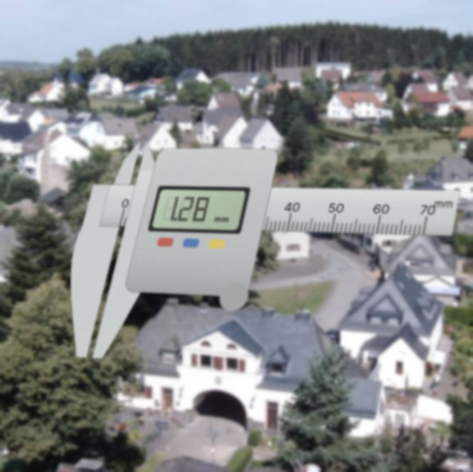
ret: 1.28mm
